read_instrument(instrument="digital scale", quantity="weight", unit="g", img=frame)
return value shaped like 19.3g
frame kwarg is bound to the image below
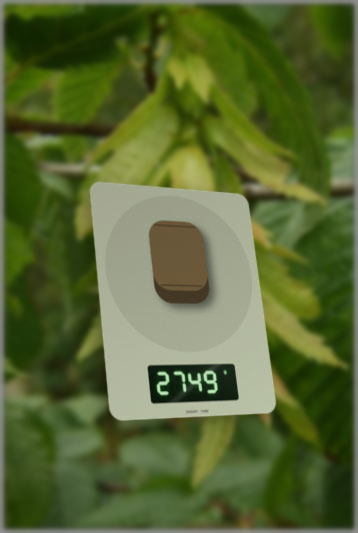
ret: 2749g
